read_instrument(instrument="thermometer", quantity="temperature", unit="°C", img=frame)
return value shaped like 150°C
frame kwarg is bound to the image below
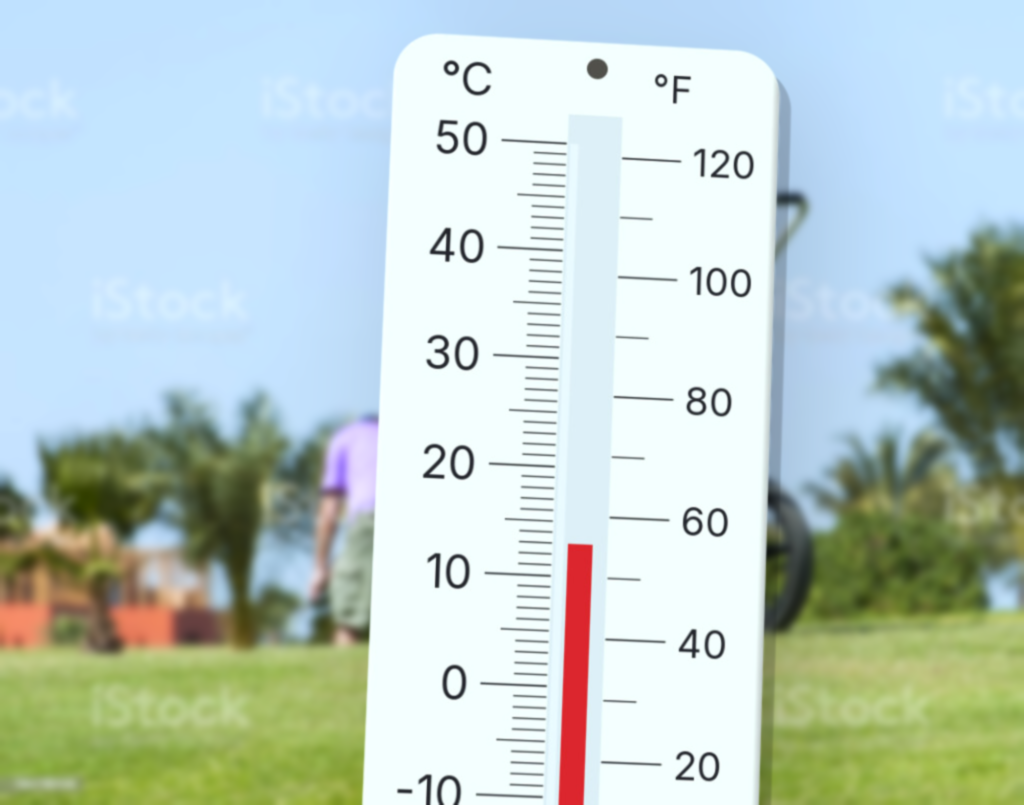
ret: 13°C
